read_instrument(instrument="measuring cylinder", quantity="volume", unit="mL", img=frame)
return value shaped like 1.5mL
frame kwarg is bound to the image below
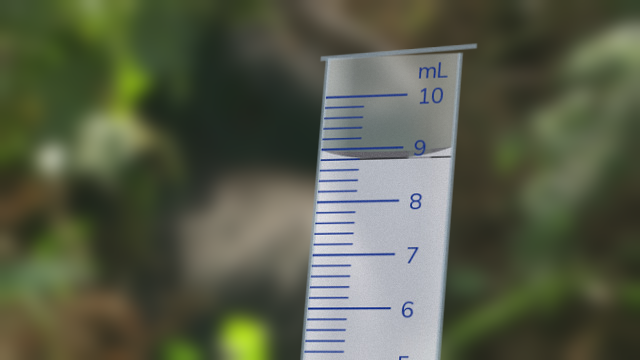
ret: 8.8mL
